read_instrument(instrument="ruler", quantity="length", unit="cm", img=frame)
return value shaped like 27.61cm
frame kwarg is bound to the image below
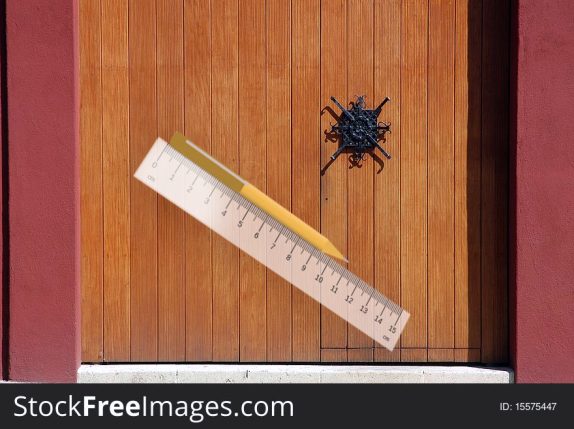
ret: 11cm
